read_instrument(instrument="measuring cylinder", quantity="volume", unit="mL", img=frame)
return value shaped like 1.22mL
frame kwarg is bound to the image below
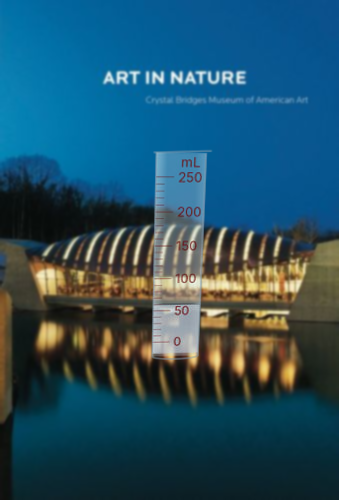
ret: 60mL
